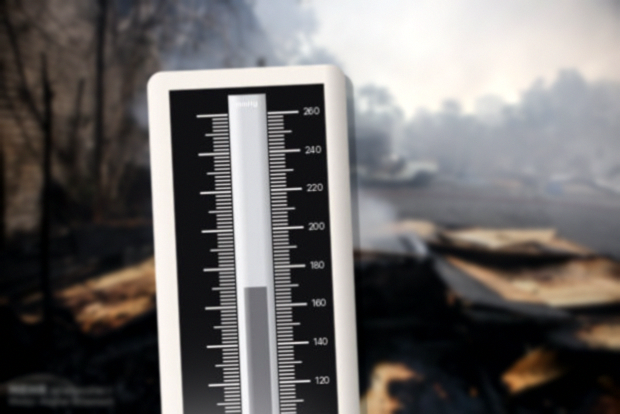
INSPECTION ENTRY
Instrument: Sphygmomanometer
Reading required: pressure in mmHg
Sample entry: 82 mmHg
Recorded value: 170 mmHg
